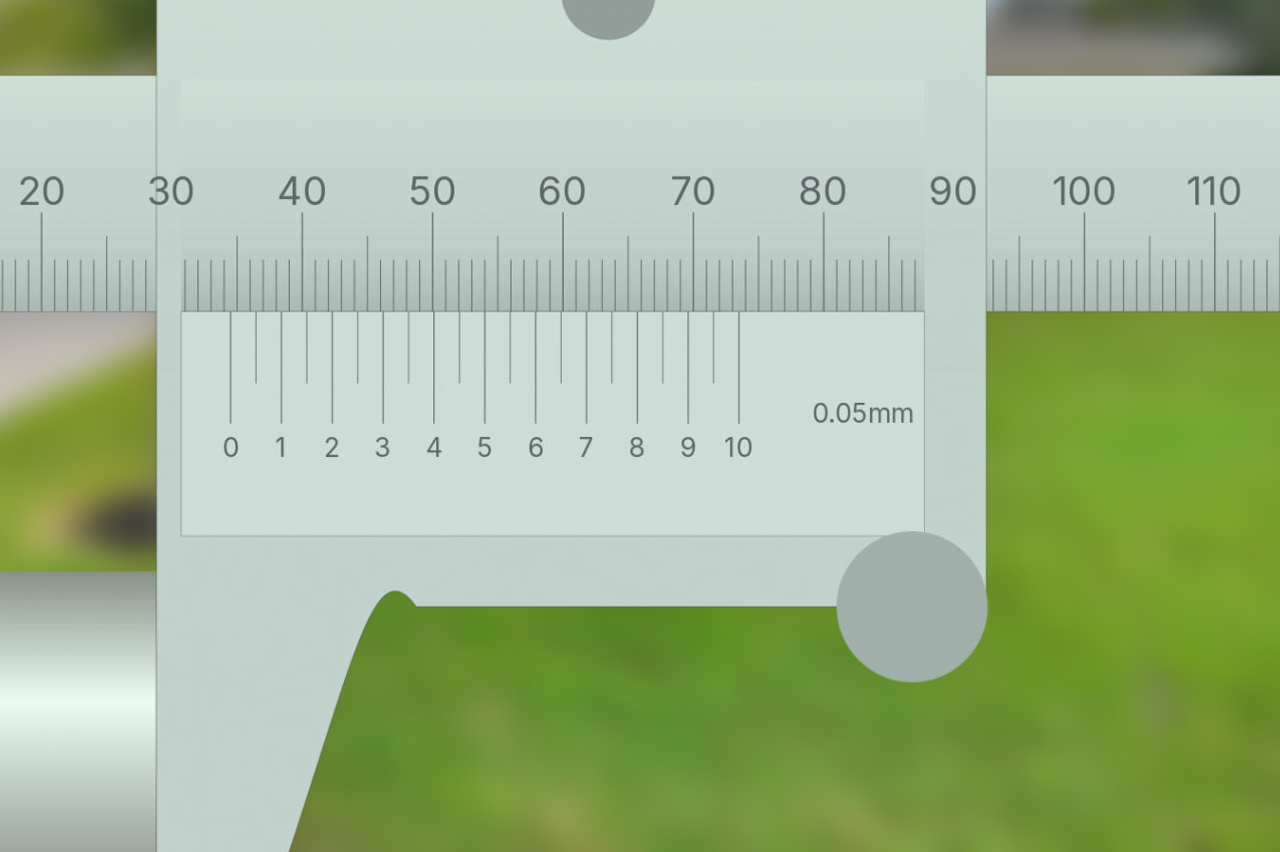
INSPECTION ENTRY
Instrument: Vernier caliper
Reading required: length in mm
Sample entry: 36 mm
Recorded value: 34.5 mm
